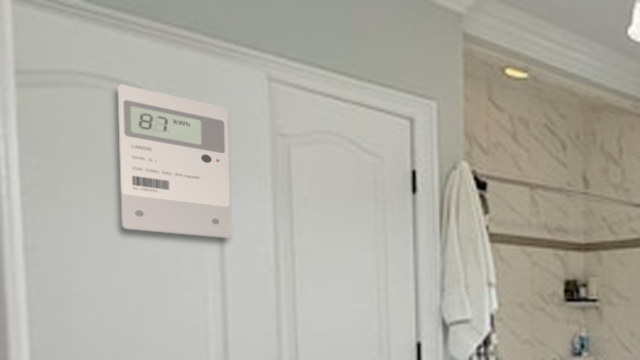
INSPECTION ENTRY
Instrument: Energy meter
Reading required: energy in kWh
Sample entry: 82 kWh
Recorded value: 87 kWh
